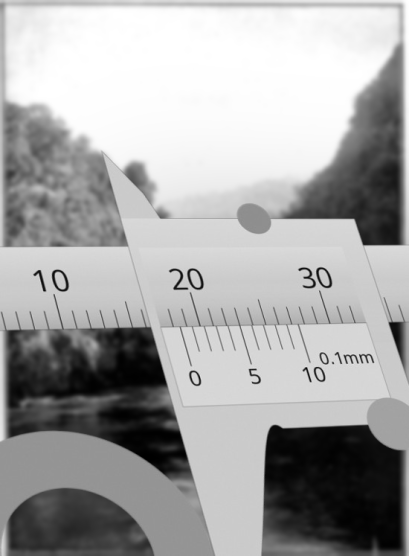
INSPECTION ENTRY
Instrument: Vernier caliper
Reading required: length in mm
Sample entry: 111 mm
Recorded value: 18.5 mm
